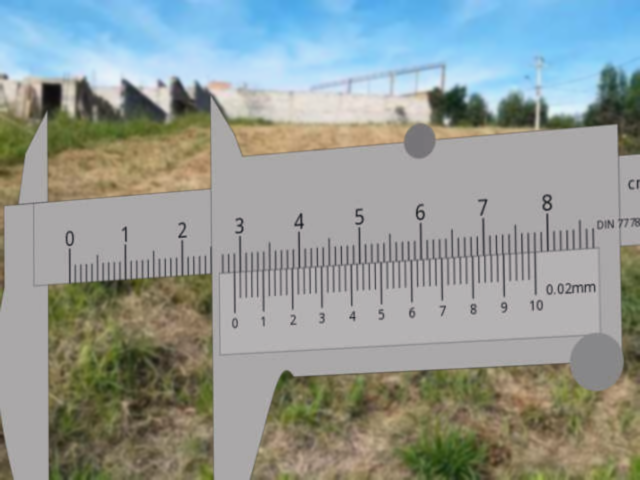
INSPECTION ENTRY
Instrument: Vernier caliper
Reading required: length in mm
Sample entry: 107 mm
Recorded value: 29.0 mm
